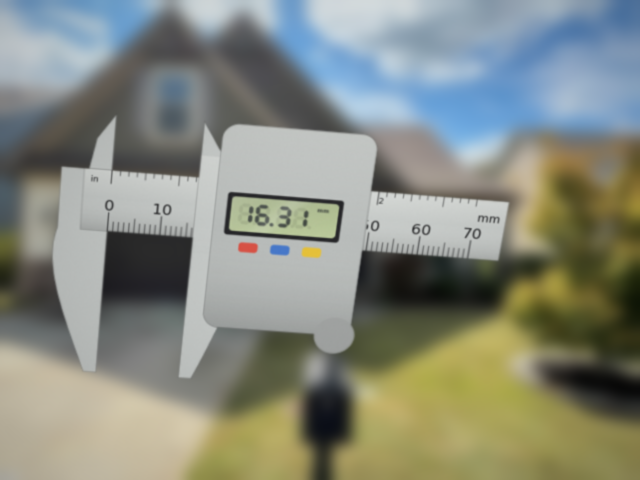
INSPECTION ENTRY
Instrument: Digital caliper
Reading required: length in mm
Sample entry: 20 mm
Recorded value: 16.31 mm
